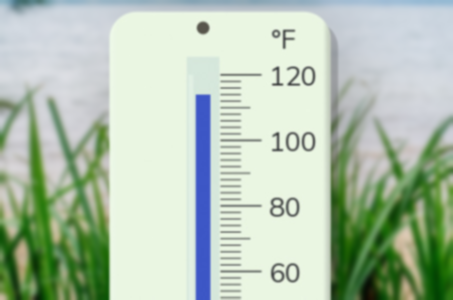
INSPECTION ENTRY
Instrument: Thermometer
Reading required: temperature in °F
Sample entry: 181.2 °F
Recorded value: 114 °F
